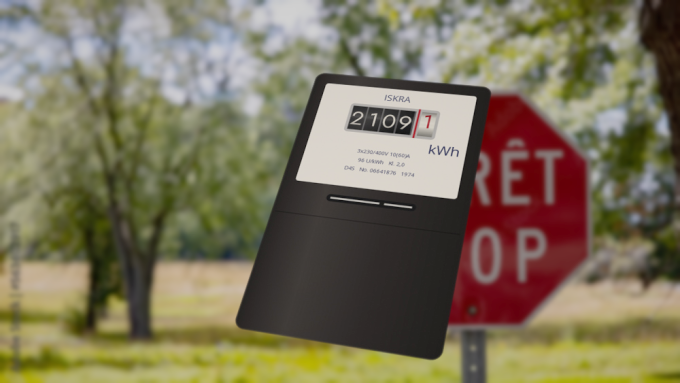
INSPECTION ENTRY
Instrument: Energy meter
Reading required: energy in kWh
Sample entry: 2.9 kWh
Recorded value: 2109.1 kWh
